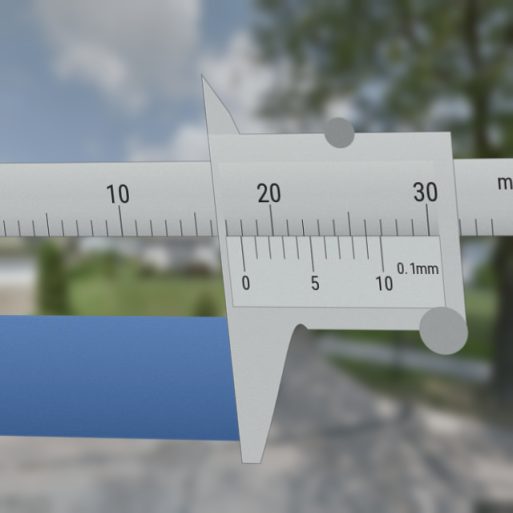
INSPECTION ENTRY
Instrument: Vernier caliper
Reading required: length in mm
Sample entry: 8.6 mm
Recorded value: 17.9 mm
